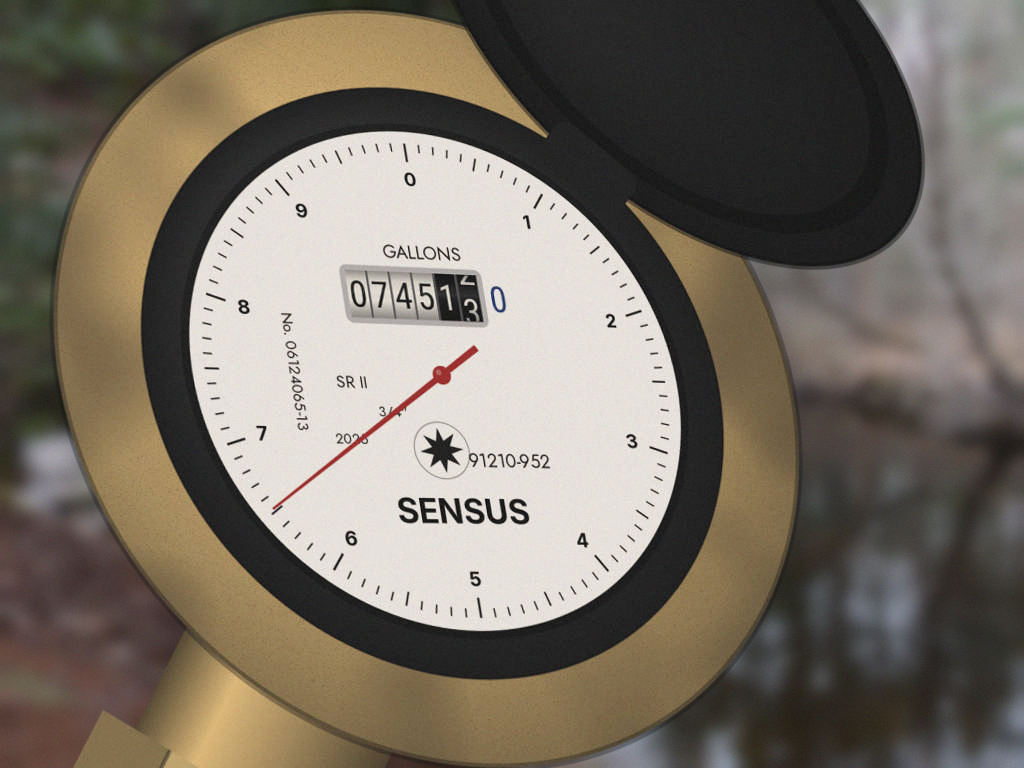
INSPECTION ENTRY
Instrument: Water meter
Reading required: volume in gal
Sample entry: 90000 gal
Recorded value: 745126.5 gal
